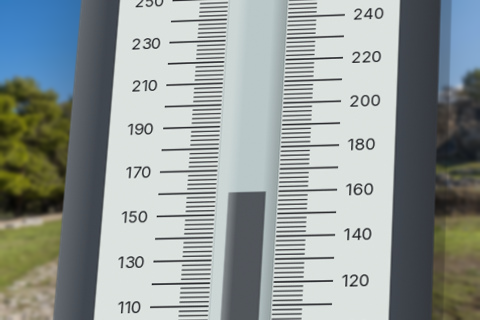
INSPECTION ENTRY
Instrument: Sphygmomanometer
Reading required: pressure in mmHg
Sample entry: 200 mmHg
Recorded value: 160 mmHg
